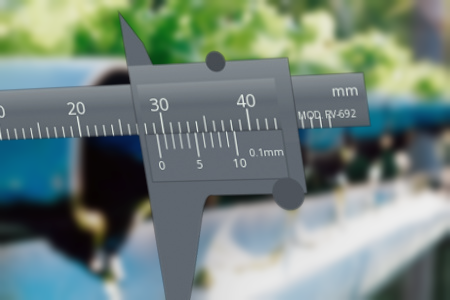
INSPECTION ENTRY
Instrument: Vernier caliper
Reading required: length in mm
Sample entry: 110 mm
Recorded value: 29.2 mm
